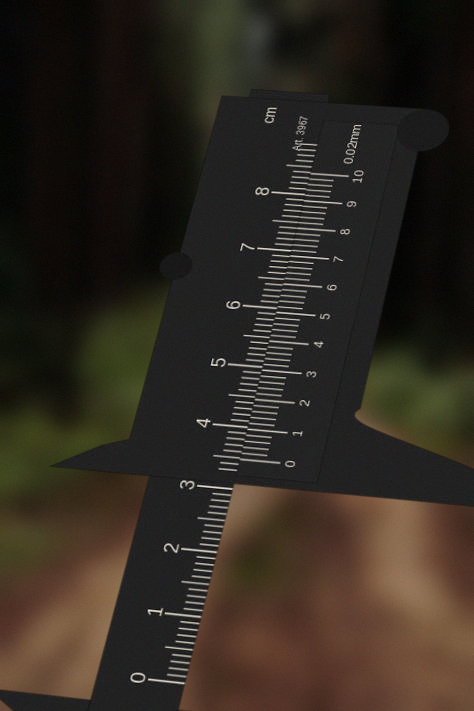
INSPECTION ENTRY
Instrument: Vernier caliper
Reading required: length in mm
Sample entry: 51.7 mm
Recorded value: 34.8 mm
